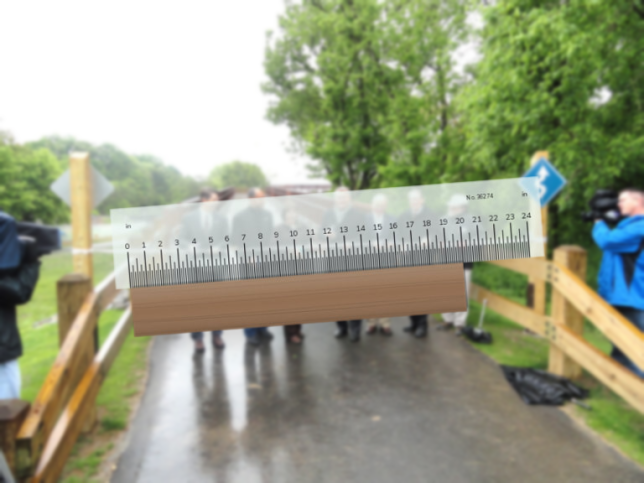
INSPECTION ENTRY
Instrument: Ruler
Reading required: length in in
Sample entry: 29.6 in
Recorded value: 20 in
